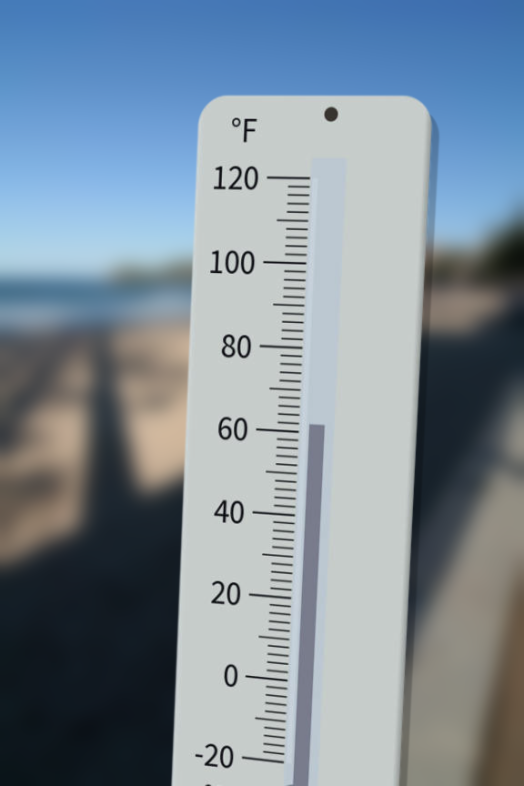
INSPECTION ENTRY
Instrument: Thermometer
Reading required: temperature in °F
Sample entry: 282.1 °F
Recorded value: 62 °F
